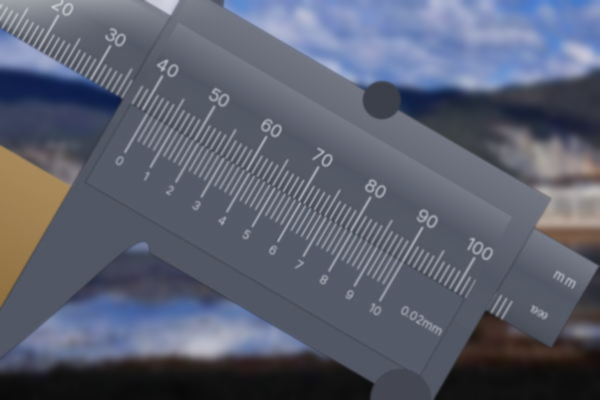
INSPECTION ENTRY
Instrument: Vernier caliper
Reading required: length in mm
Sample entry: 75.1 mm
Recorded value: 41.0 mm
